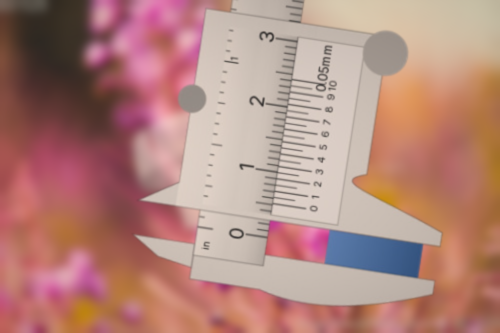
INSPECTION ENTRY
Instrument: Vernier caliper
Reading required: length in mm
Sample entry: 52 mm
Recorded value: 5.2 mm
